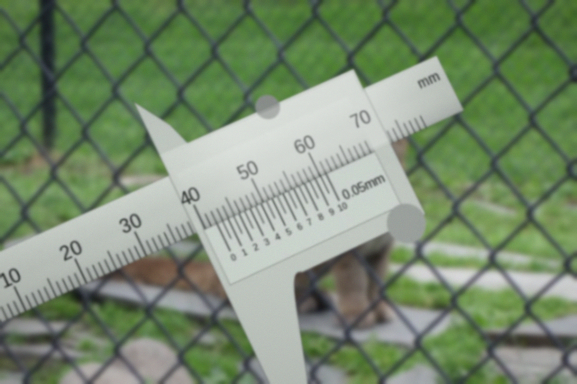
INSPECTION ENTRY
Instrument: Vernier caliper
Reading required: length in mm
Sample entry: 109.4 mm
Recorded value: 42.0 mm
